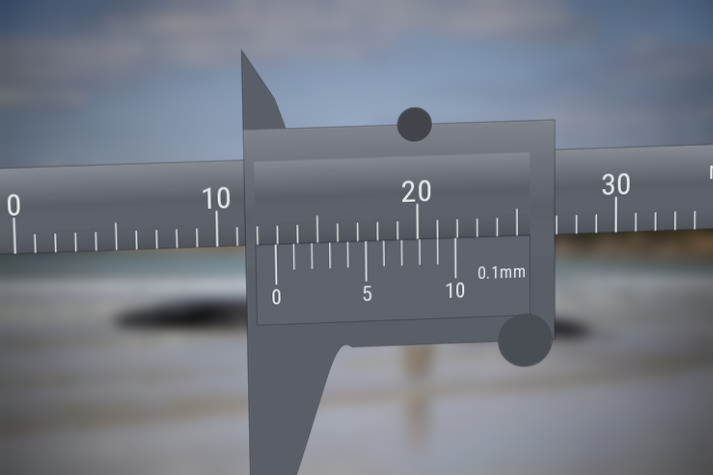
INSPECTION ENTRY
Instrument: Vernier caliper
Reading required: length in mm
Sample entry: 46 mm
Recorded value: 12.9 mm
